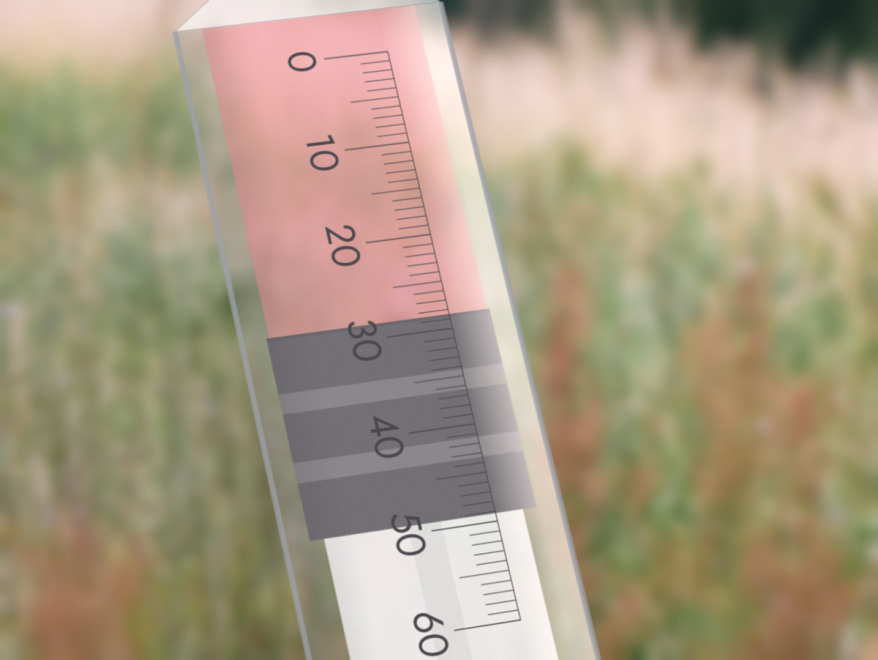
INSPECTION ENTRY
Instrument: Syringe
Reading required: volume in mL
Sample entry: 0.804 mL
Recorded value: 28.5 mL
